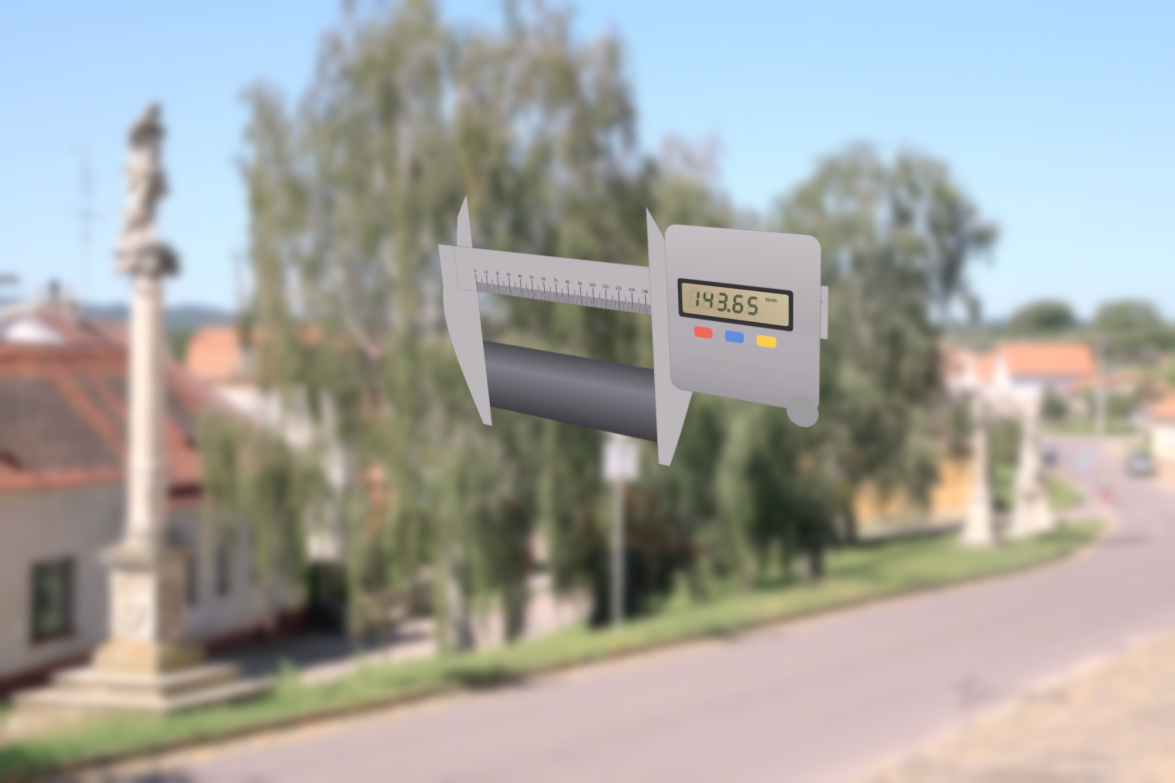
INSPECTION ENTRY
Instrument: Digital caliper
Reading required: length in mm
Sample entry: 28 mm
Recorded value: 143.65 mm
